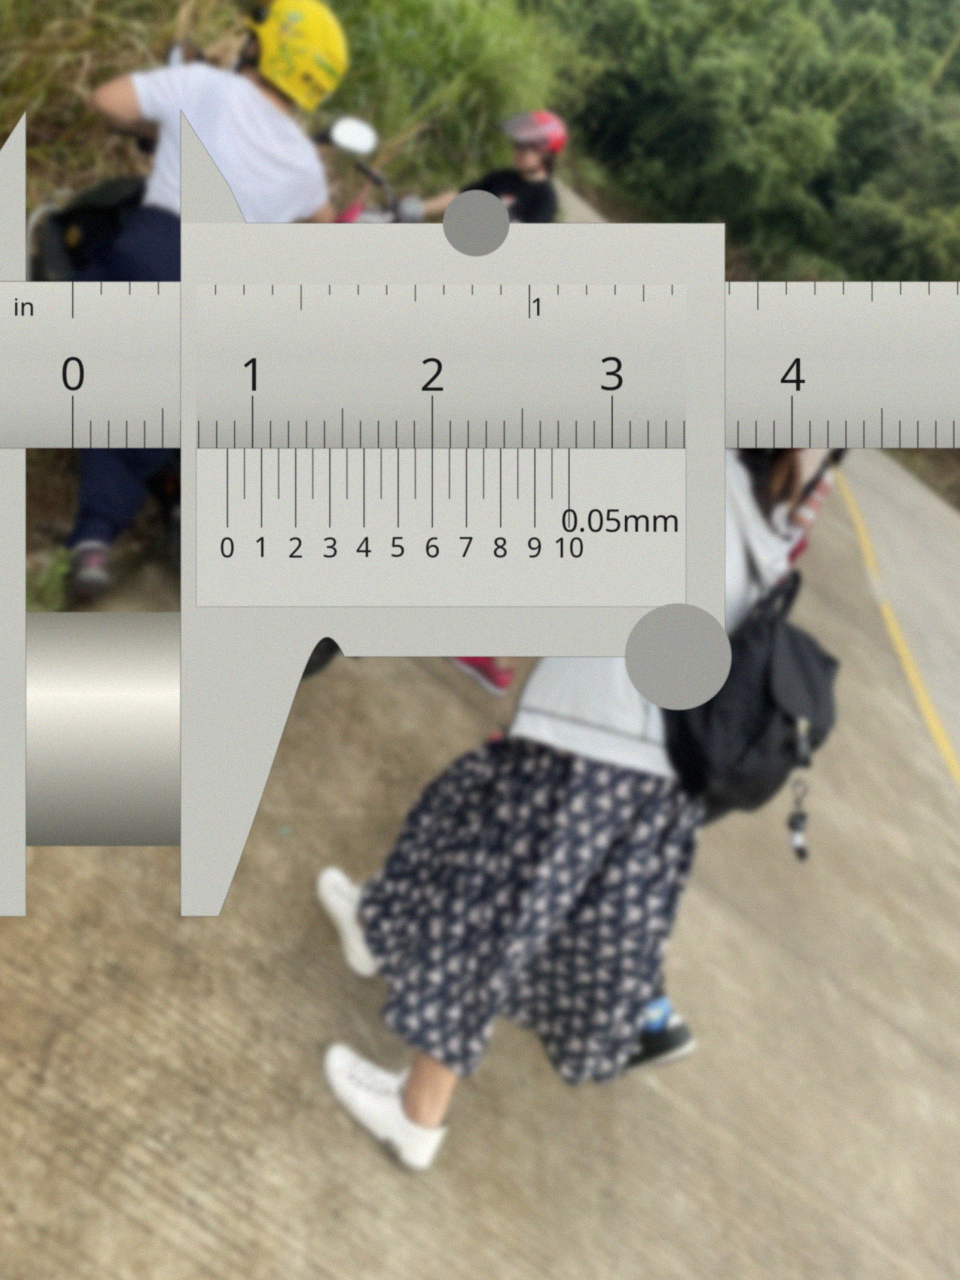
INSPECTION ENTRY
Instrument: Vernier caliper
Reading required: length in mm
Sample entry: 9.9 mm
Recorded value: 8.6 mm
